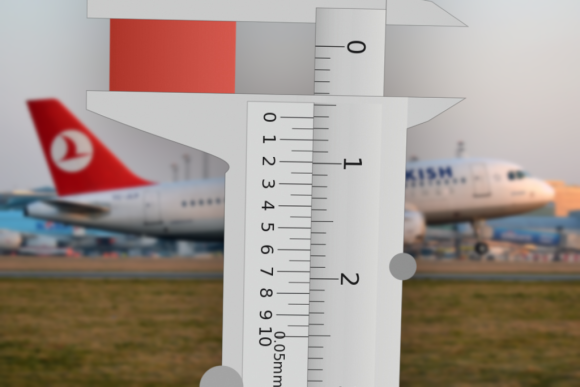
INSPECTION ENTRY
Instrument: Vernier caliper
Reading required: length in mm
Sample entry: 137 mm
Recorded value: 6.1 mm
